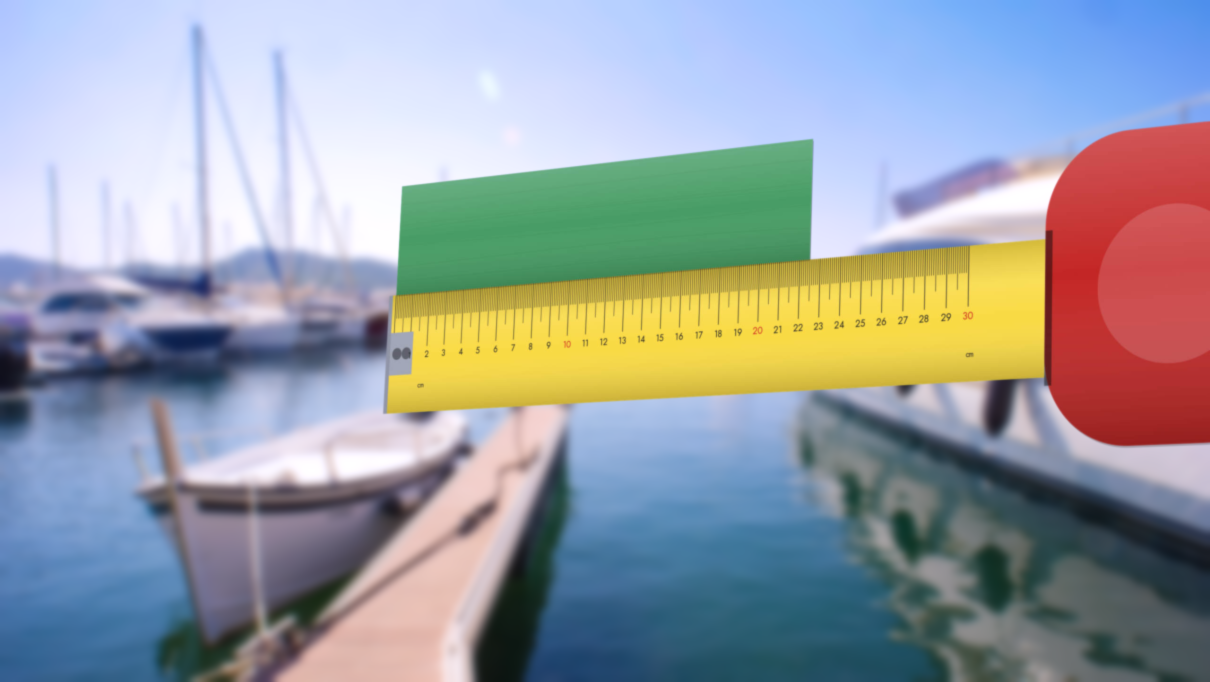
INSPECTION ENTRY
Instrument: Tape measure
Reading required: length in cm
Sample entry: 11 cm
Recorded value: 22.5 cm
